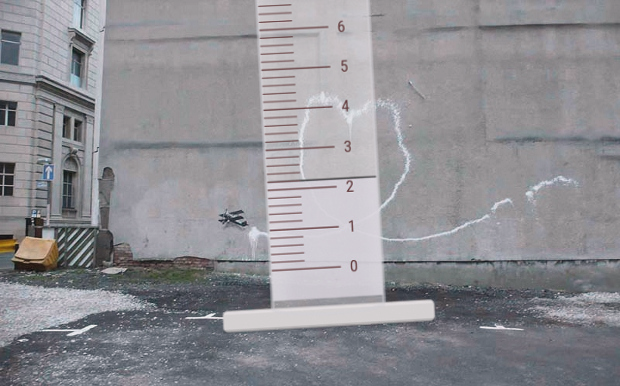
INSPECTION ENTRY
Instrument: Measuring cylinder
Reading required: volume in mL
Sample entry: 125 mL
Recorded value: 2.2 mL
